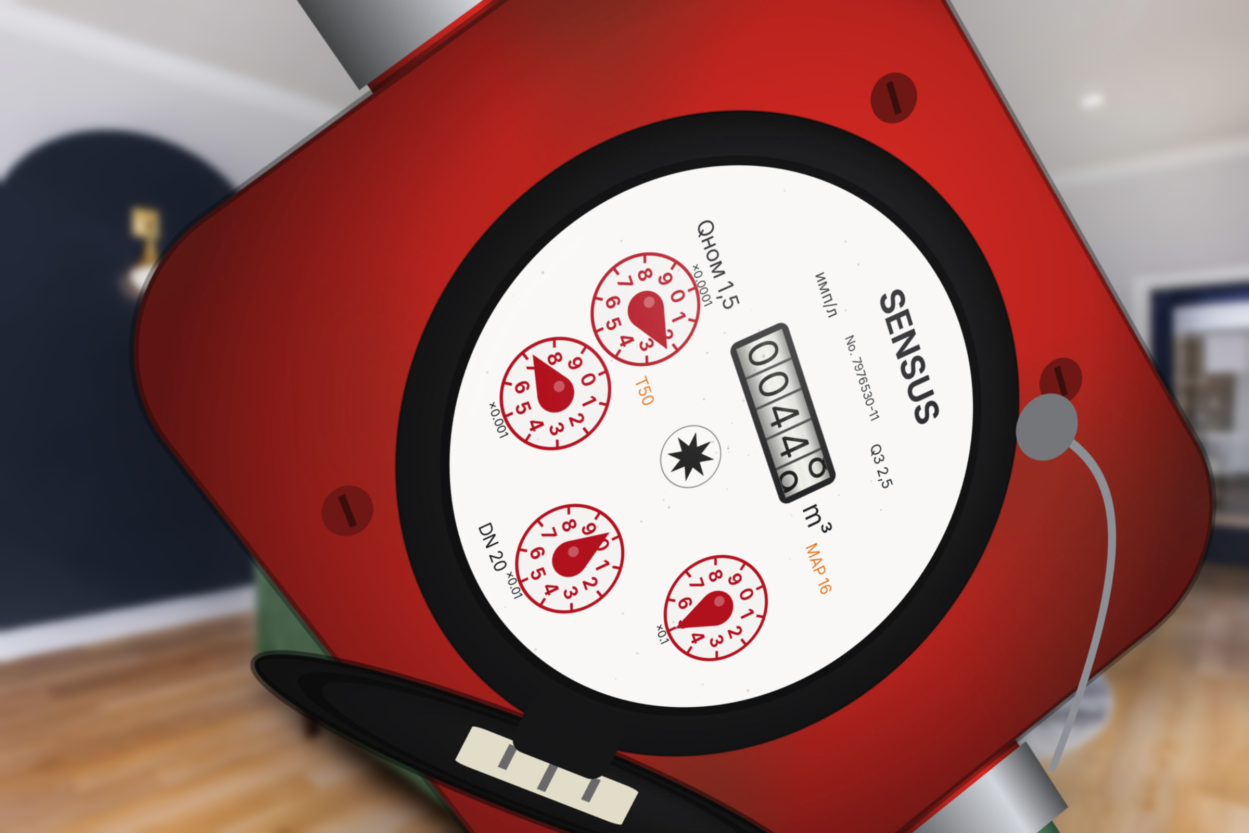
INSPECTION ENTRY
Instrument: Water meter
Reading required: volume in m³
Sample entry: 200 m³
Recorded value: 448.4972 m³
